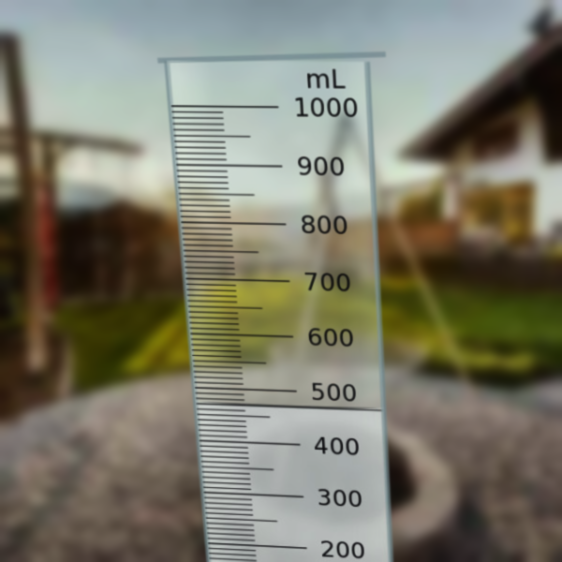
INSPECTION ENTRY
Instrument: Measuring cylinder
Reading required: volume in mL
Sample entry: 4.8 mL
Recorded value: 470 mL
